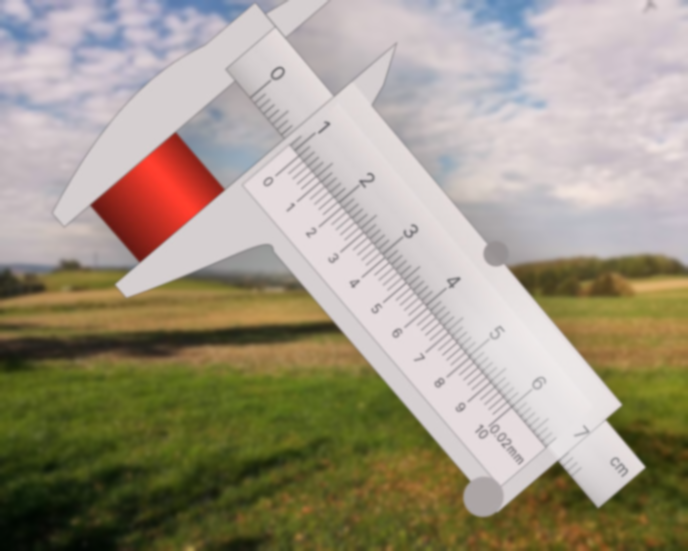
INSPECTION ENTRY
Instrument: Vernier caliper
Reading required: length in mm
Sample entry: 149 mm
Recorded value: 11.0 mm
